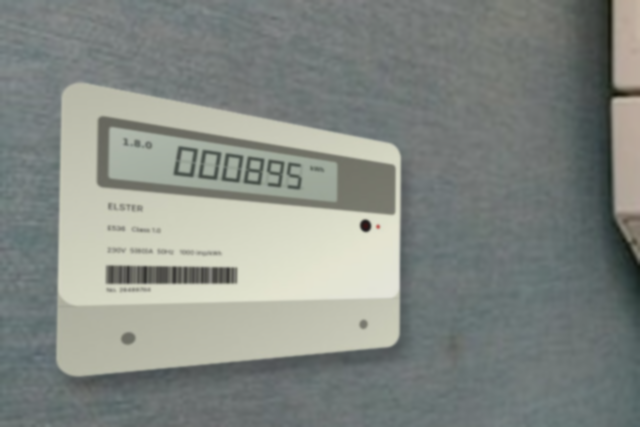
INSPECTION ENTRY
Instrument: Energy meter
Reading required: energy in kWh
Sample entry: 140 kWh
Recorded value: 895 kWh
